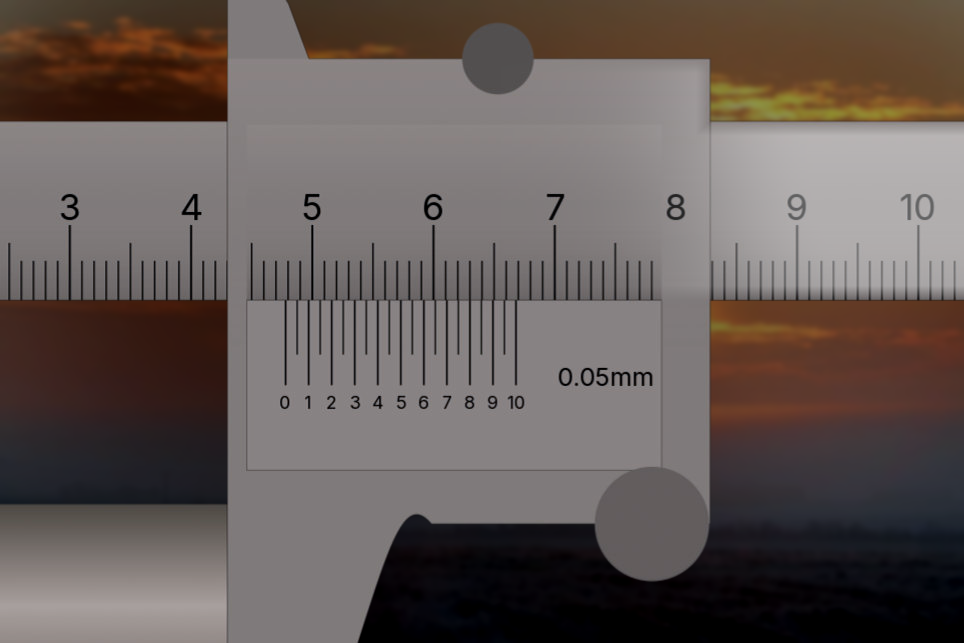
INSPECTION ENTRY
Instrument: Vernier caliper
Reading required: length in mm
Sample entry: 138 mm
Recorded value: 47.8 mm
